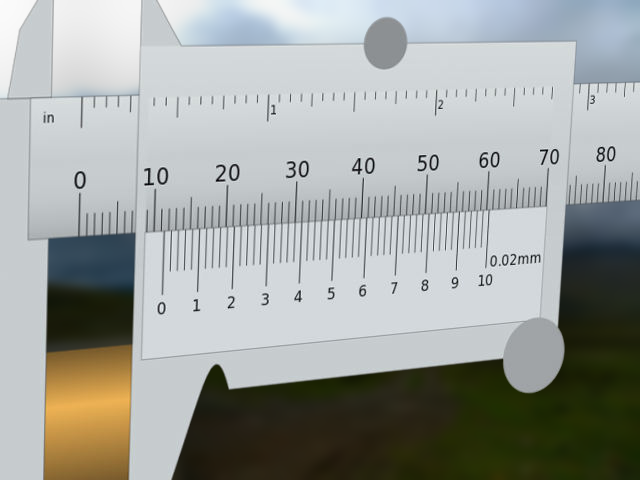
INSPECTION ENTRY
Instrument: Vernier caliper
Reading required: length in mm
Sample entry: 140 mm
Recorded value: 11.4 mm
